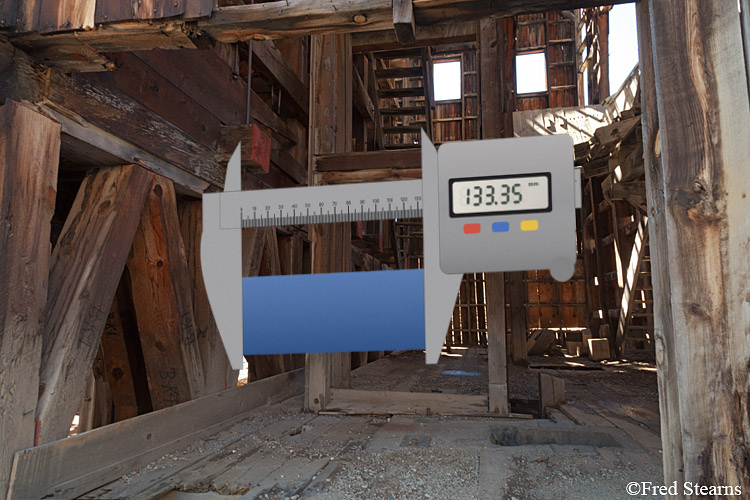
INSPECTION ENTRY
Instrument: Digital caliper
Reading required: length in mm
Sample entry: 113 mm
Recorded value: 133.35 mm
